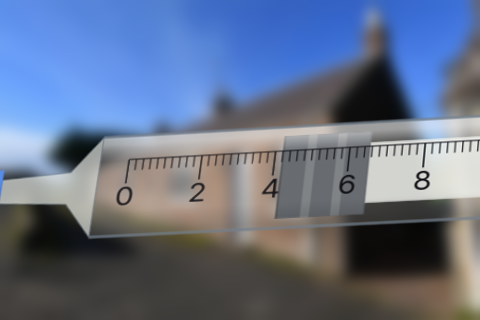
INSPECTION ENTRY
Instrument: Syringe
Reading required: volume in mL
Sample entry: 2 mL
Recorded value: 4.2 mL
